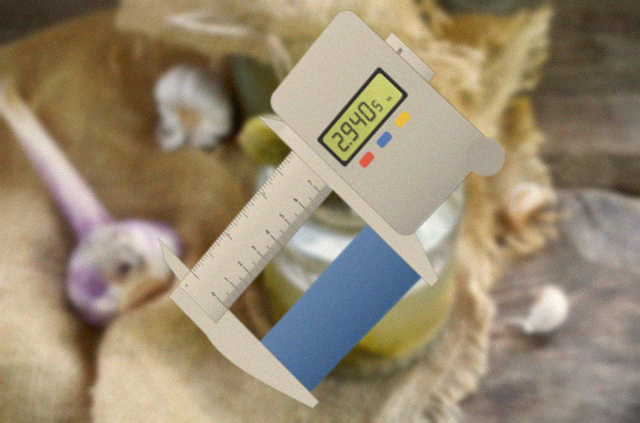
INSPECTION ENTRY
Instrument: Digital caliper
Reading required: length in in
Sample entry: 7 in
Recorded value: 2.9405 in
